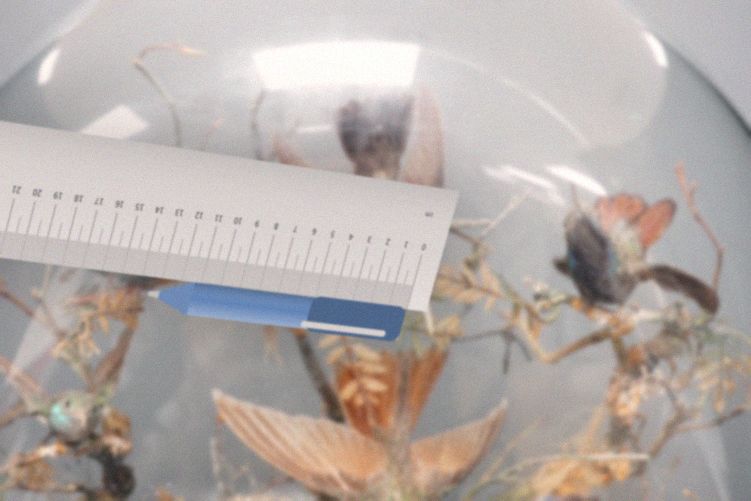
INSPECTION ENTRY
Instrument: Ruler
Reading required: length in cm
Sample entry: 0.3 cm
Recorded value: 13.5 cm
